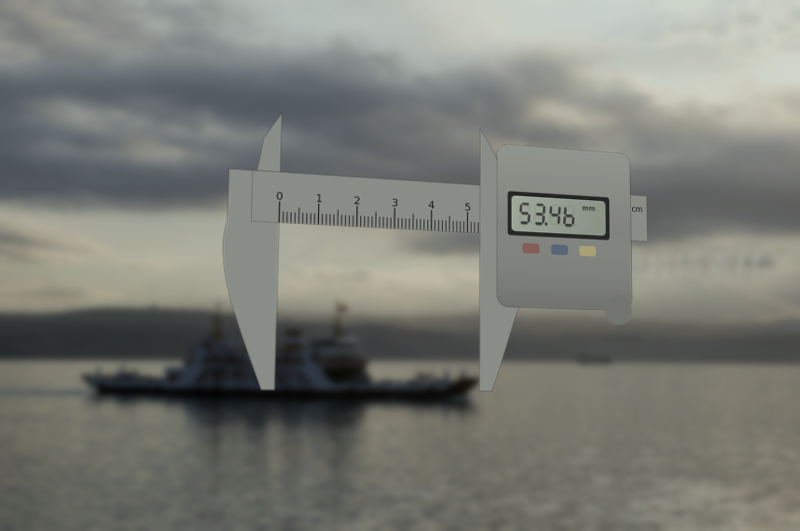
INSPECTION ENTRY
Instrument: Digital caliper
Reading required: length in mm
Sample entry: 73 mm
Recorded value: 53.46 mm
